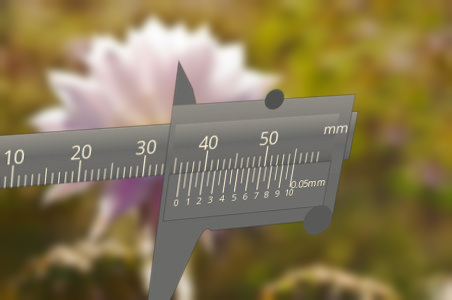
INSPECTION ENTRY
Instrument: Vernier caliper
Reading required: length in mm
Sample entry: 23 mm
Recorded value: 36.0 mm
